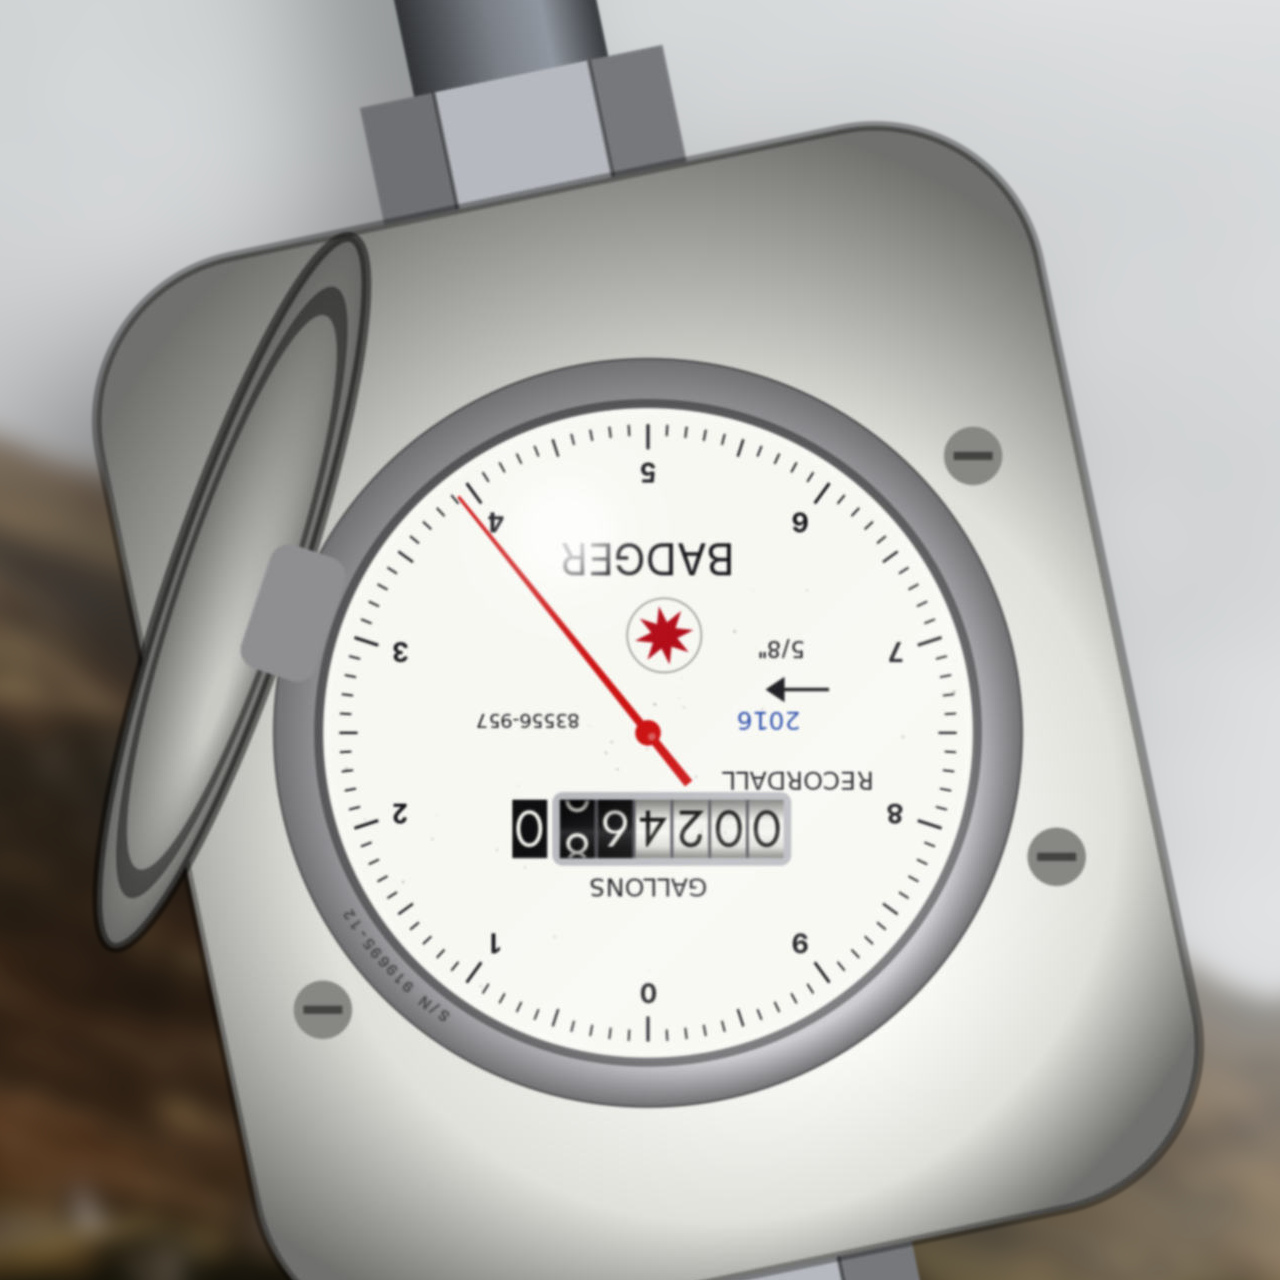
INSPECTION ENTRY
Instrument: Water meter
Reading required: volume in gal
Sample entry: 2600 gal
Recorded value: 24683.9 gal
